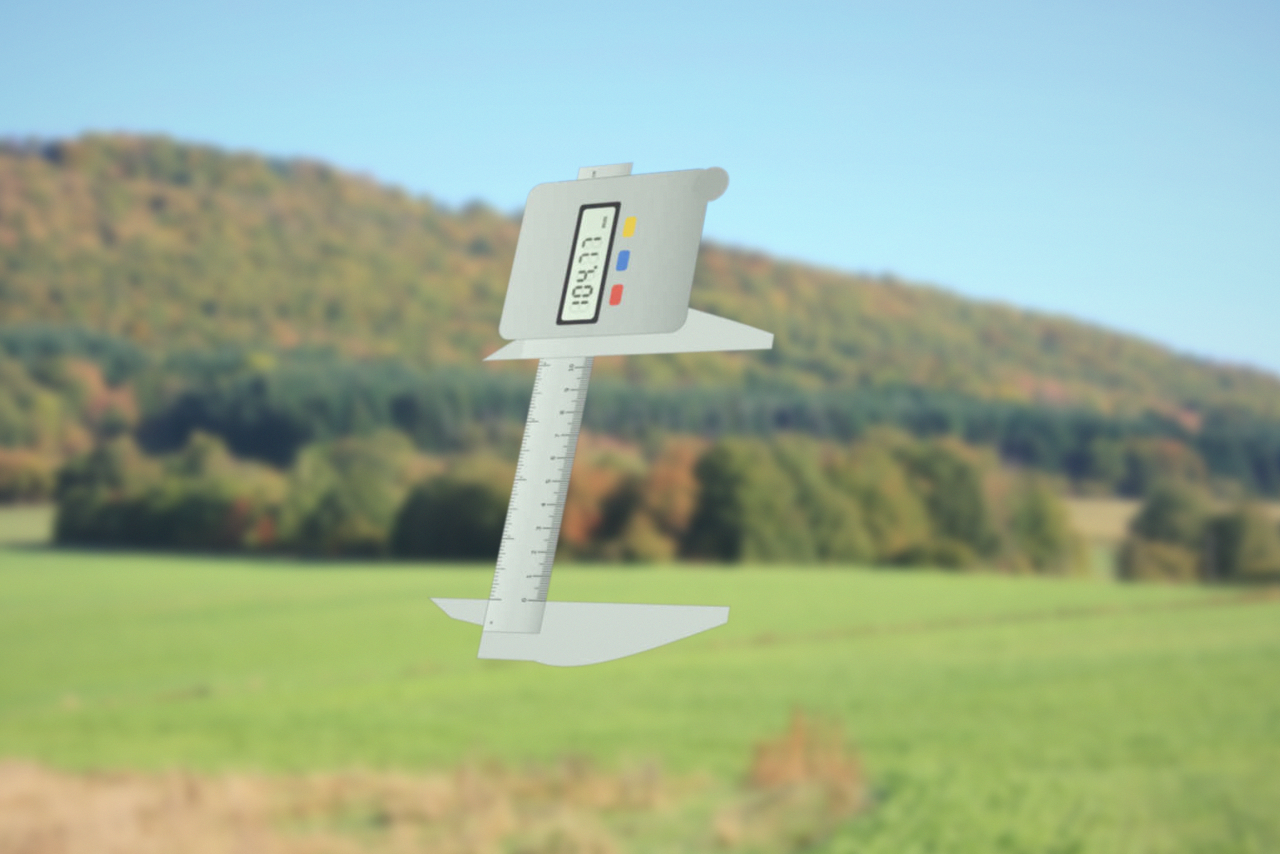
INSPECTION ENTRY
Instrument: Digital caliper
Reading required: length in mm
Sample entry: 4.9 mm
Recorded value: 104.77 mm
